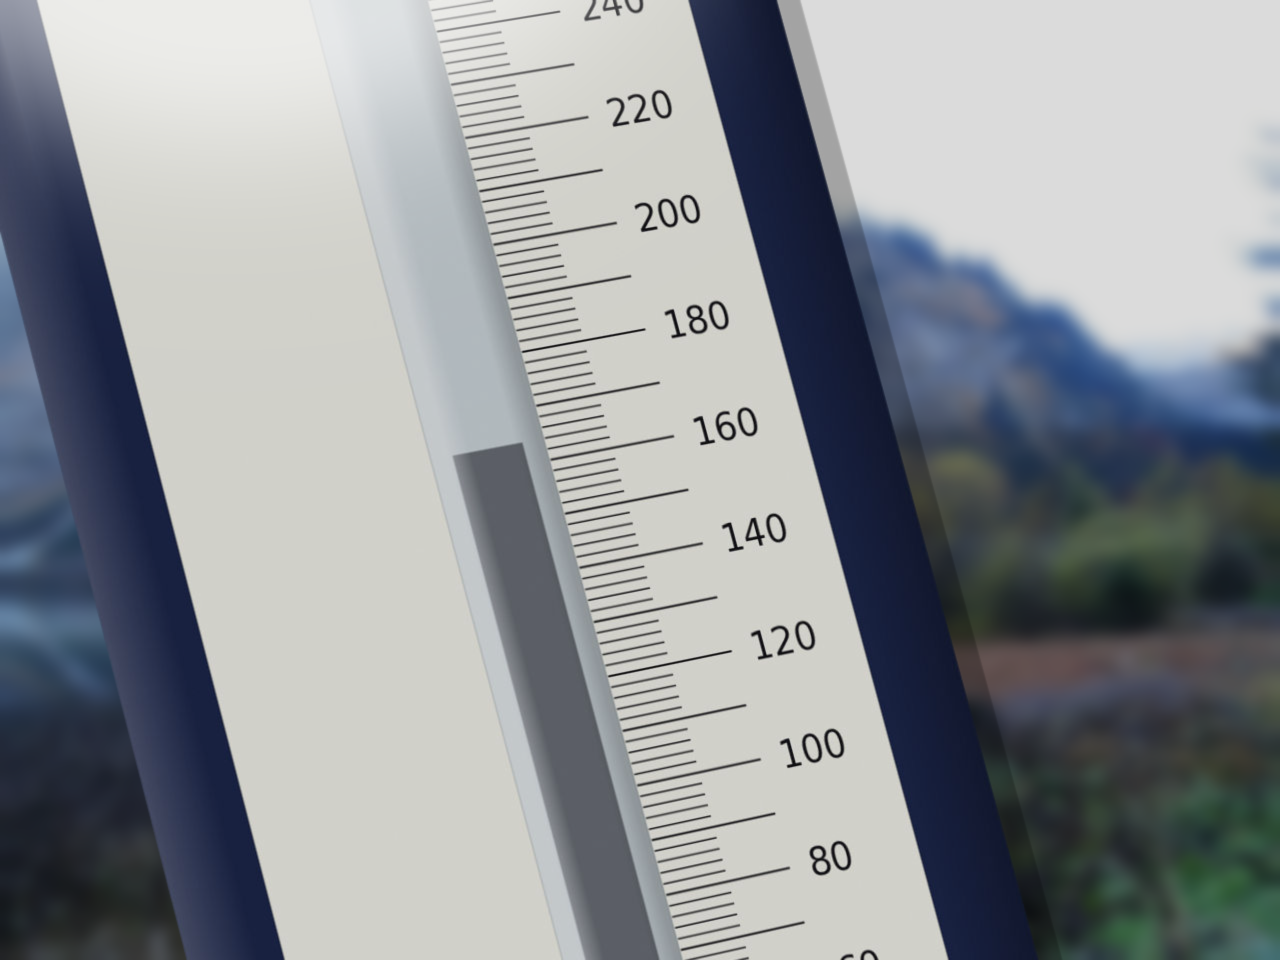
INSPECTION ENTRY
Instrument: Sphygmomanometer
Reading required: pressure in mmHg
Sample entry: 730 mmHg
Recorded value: 164 mmHg
